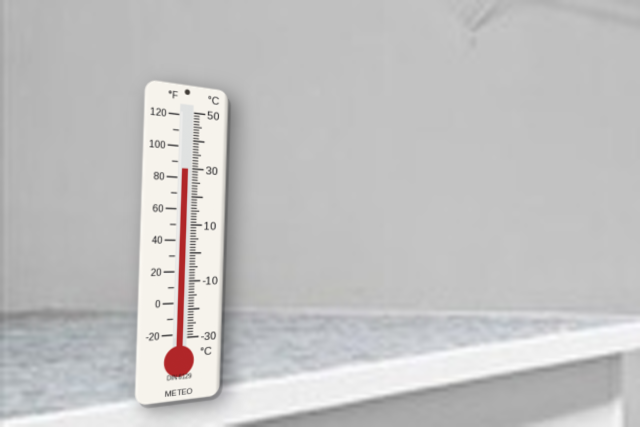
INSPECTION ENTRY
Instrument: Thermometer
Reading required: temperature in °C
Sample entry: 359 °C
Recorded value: 30 °C
